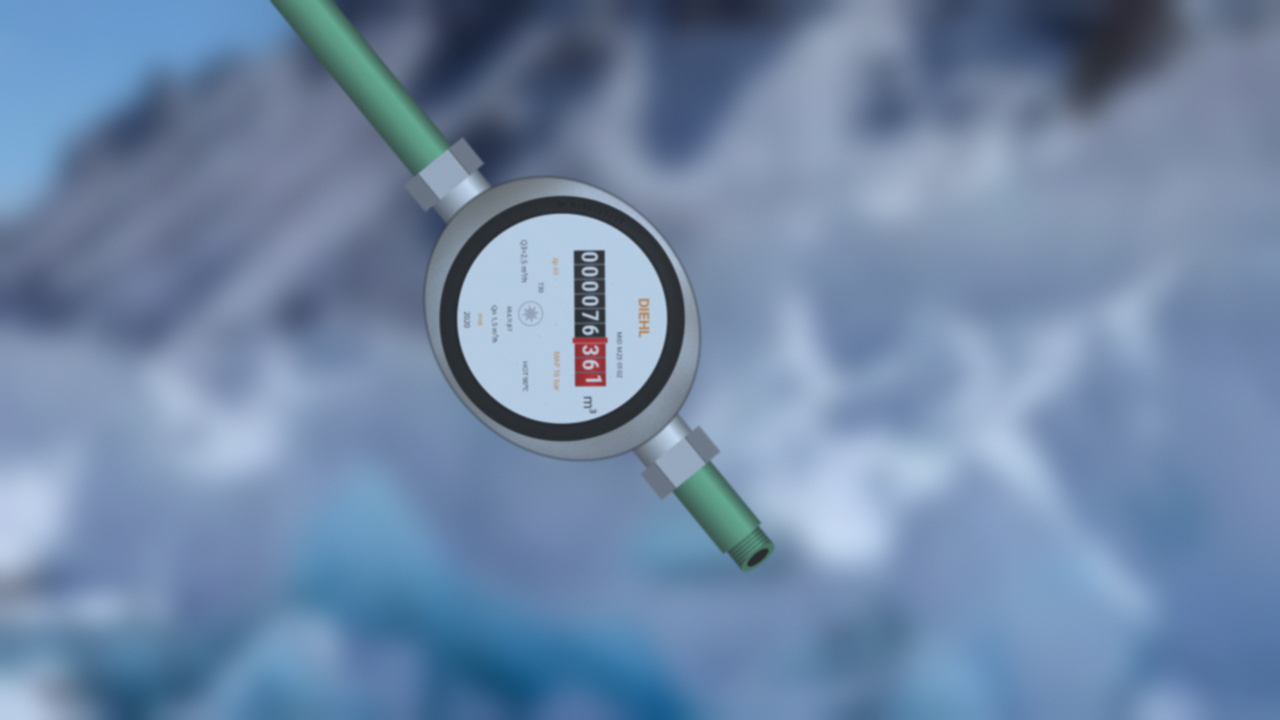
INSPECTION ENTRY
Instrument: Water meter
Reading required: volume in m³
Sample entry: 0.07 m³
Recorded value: 76.361 m³
